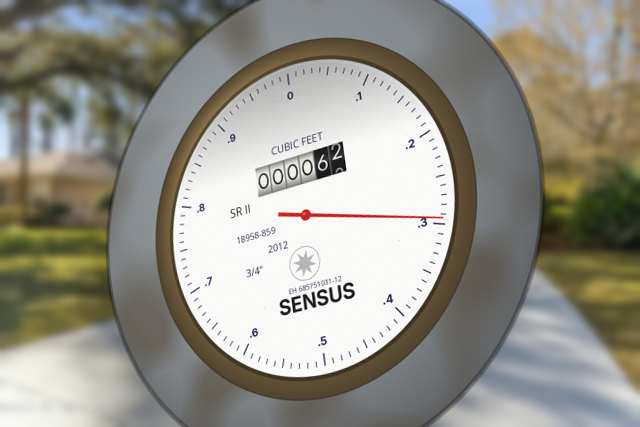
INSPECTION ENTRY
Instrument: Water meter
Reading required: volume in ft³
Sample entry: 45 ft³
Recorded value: 62.29 ft³
